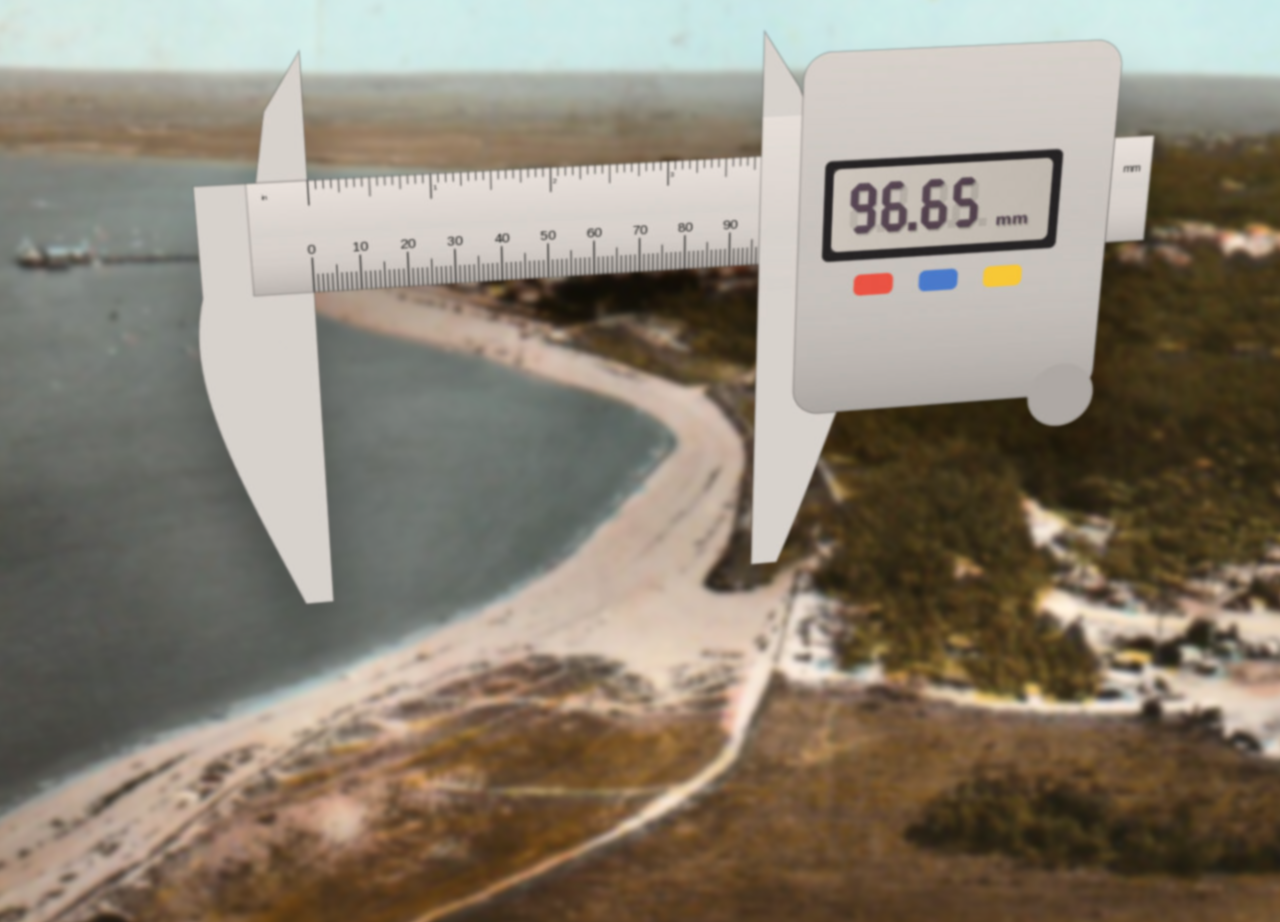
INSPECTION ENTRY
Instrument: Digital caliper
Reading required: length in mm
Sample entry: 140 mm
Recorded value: 96.65 mm
